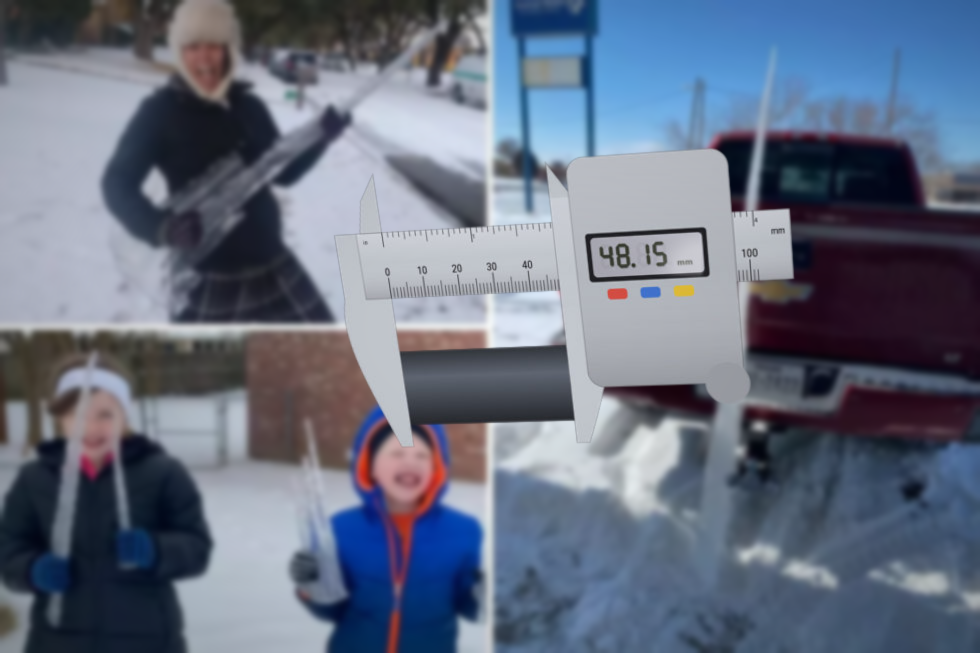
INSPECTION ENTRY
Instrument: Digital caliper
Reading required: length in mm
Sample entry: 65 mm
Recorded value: 48.15 mm
